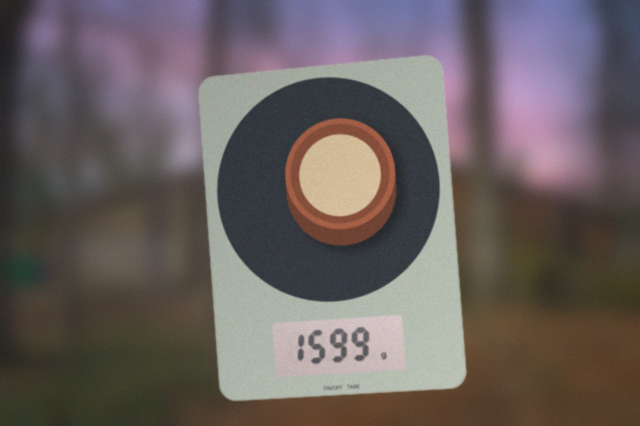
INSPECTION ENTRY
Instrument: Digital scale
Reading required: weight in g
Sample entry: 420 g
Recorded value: 1599 g
